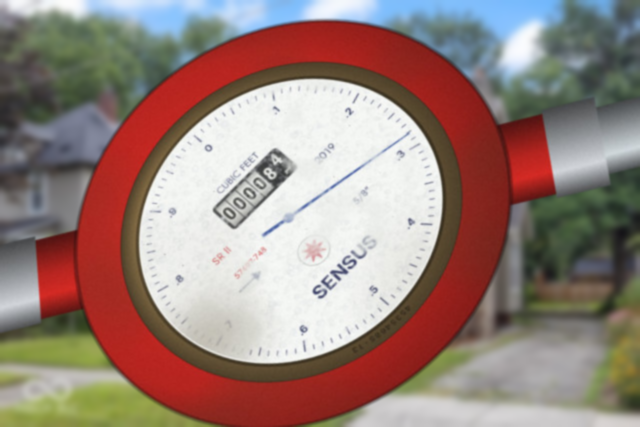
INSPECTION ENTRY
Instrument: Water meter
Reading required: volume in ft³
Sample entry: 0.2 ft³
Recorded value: 84.28 ft³
